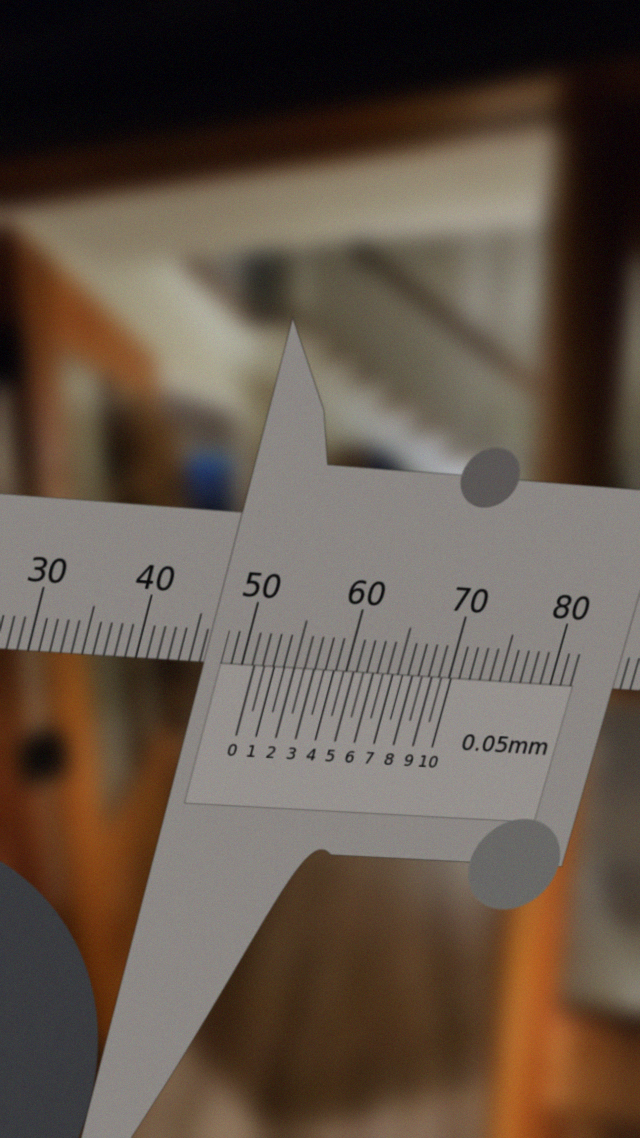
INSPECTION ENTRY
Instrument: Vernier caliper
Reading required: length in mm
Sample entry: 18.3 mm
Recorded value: 51.2 mm
